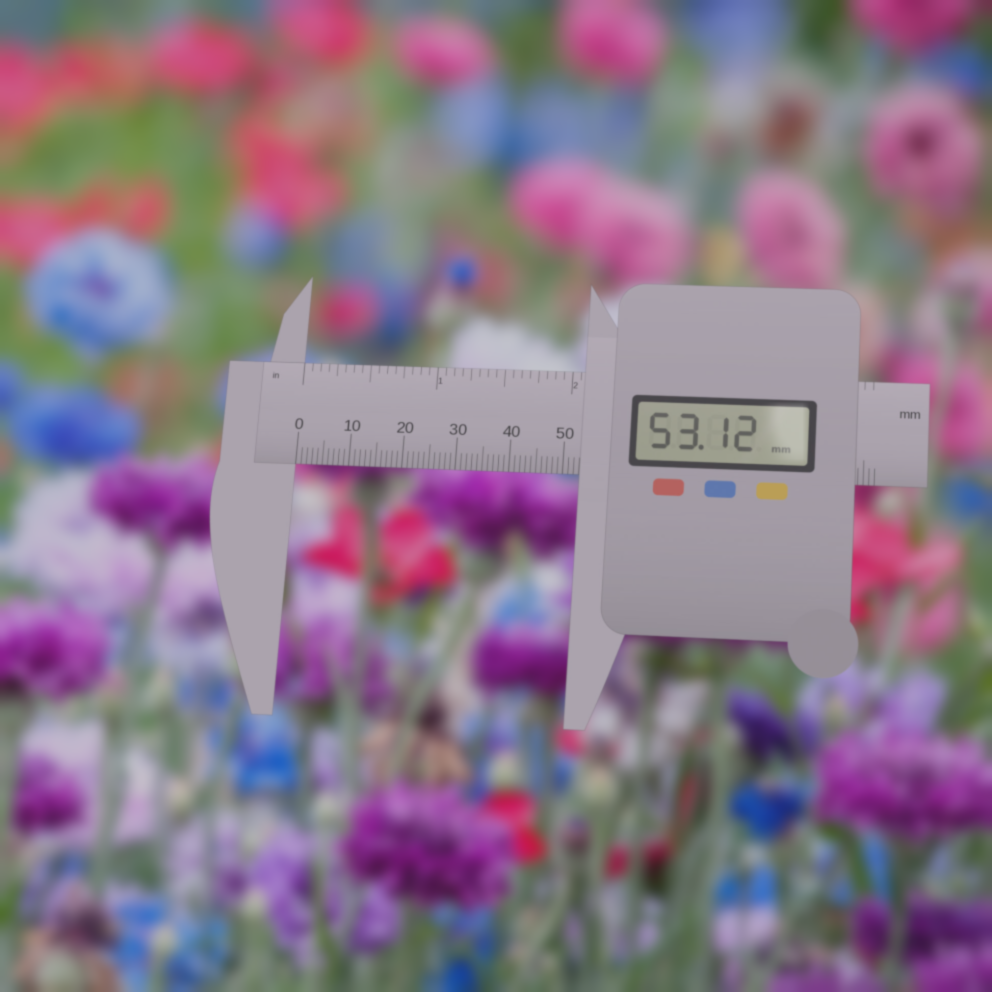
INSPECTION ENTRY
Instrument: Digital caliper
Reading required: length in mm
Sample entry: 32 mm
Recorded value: 53.12 mm
